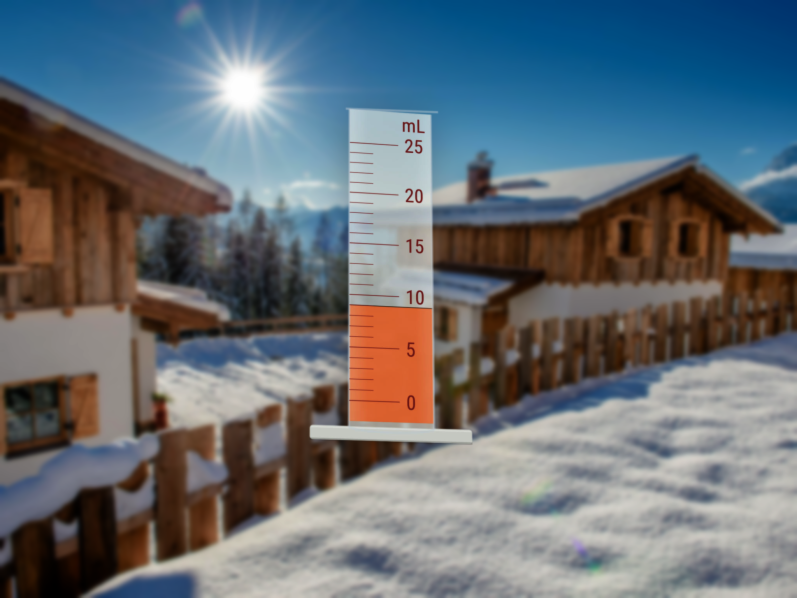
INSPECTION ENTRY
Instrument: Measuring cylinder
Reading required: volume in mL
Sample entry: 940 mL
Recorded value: 9 mL
